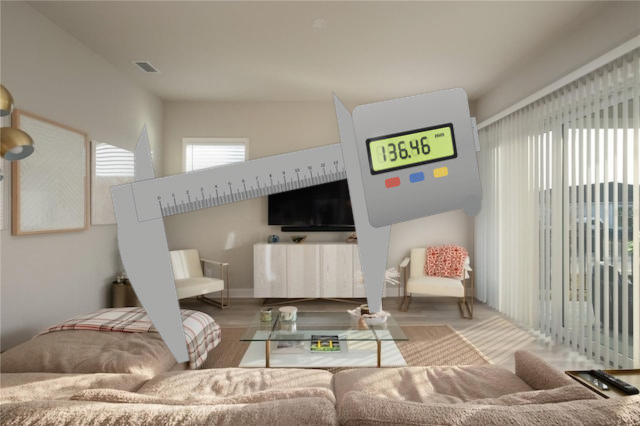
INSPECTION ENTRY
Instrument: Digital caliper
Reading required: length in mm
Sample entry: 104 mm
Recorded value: 136.46 mm
